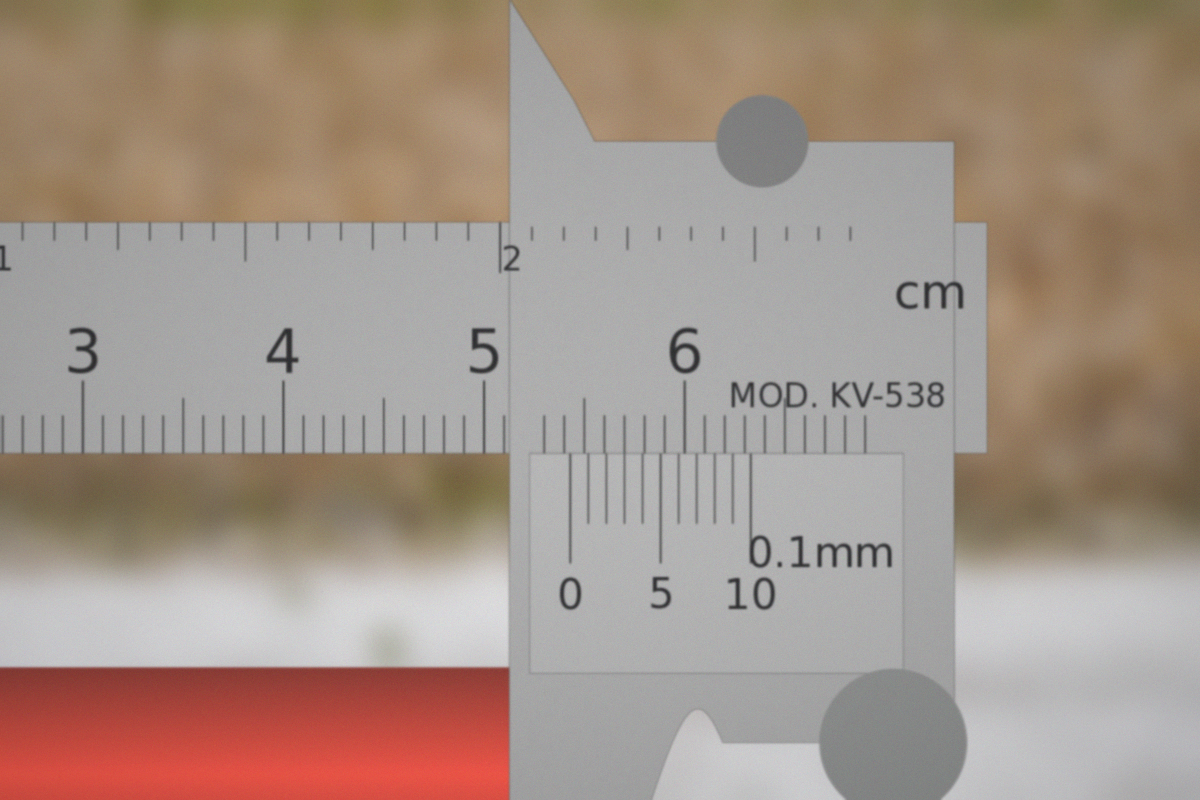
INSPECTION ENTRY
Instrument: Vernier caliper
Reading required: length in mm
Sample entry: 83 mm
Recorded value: 54.3 mm
